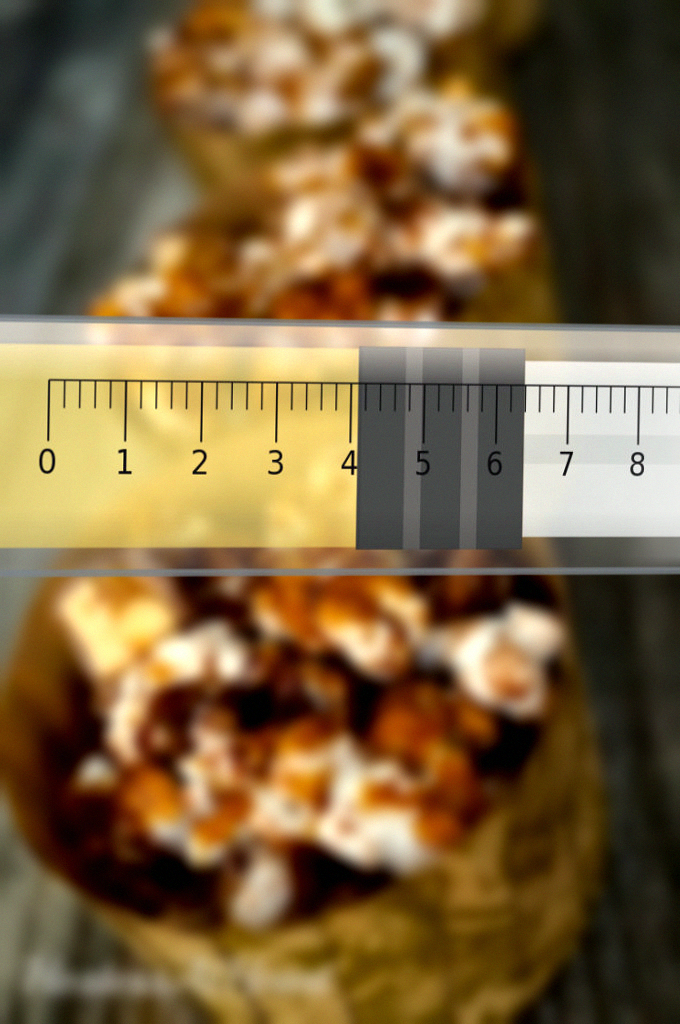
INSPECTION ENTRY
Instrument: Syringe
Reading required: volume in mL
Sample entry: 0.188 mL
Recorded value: 4.1 mL
